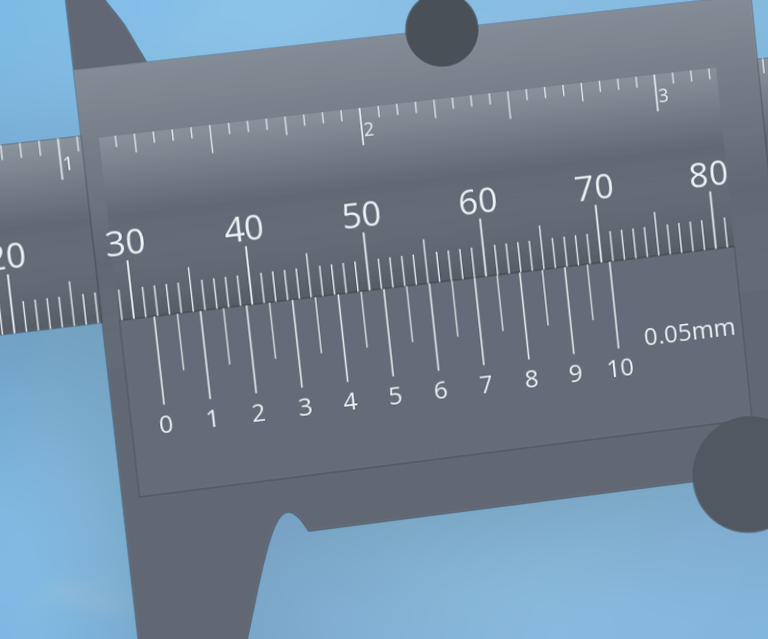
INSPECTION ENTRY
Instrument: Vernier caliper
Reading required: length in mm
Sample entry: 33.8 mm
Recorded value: 31.7 mm
